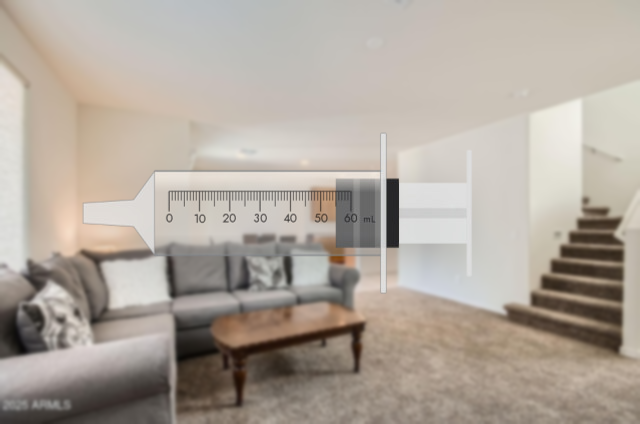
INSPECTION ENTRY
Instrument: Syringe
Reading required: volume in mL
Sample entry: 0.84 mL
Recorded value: 55 mL
